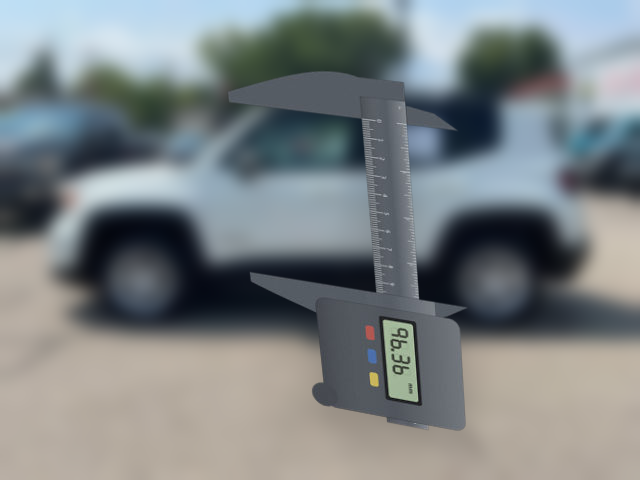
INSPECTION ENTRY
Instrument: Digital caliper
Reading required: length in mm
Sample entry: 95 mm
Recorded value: 96.36 mm
